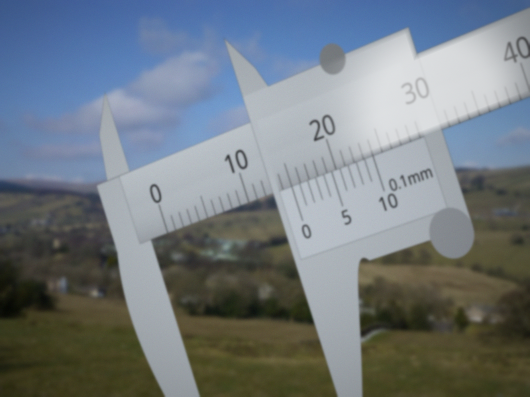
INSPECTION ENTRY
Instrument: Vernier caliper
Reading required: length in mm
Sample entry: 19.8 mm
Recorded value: 15.0 mm
